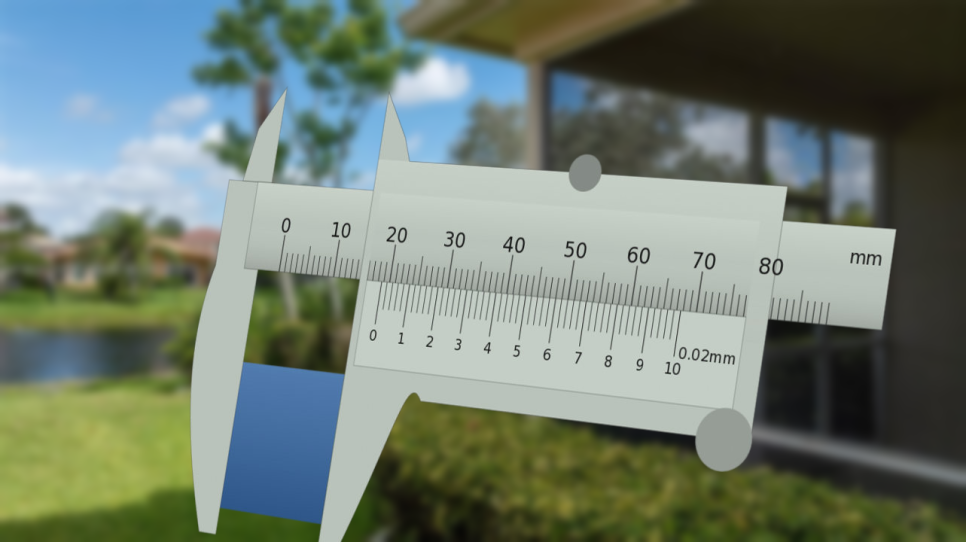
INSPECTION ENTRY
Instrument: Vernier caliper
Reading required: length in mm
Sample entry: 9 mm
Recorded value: 18.6 mm
